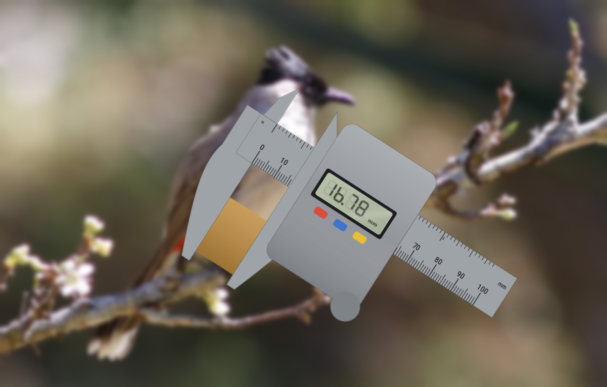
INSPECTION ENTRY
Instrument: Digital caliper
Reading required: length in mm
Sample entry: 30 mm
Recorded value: 16.78 mm
